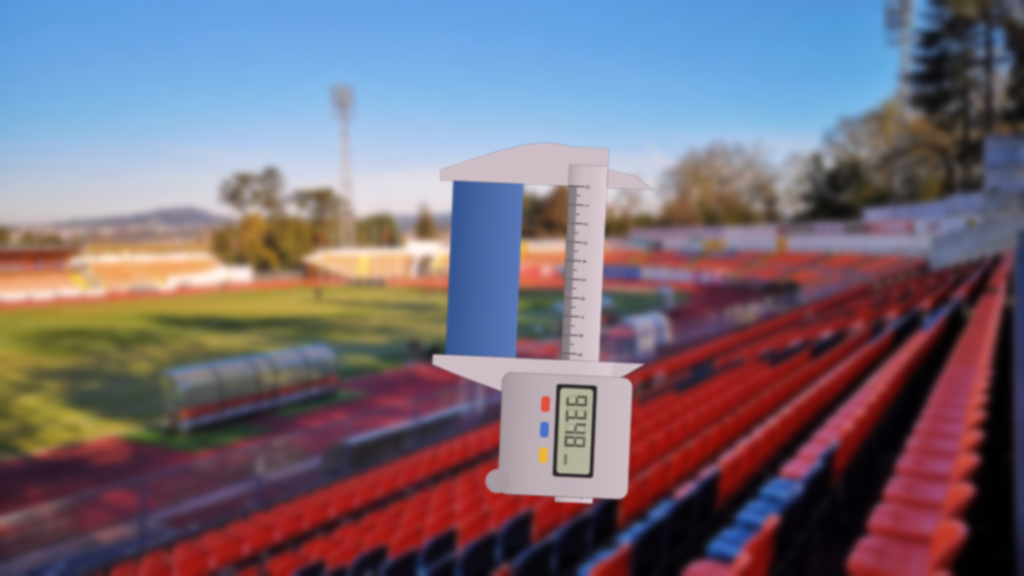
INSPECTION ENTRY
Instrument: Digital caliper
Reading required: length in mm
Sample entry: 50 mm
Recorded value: 93.48 mm
